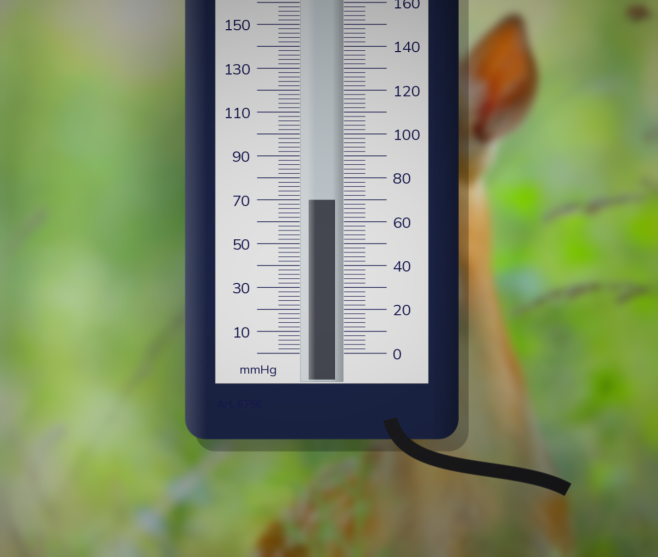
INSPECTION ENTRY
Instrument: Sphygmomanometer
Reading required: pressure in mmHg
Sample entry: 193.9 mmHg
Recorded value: 70 mmHg
